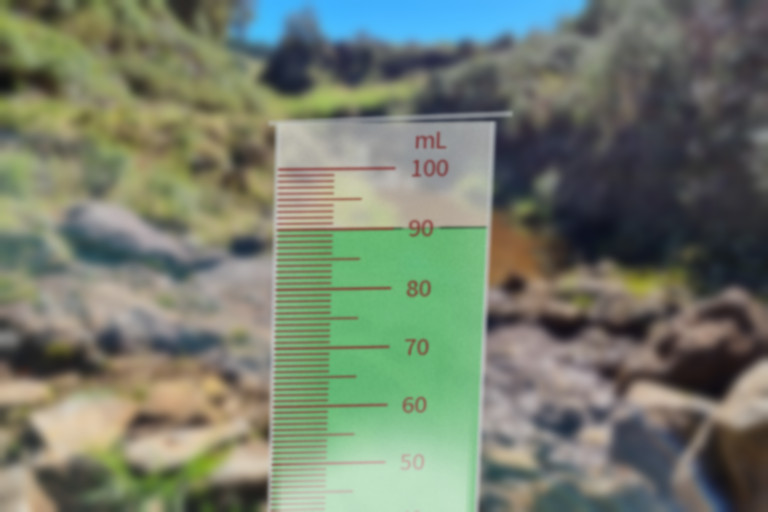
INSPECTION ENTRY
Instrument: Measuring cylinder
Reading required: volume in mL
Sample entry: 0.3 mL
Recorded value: 90 mL
